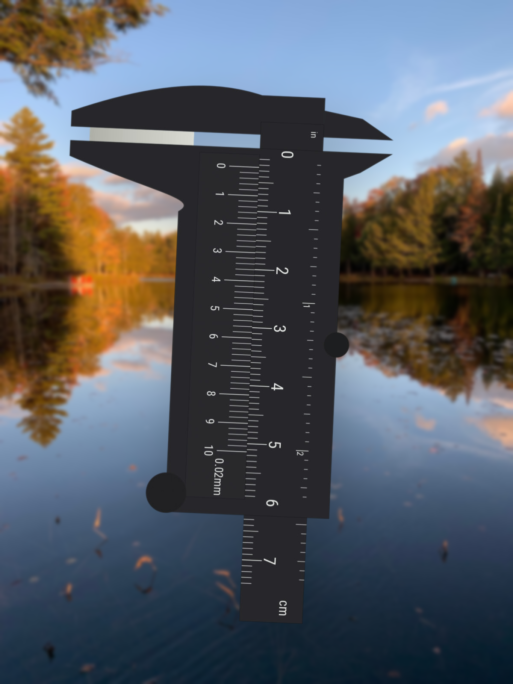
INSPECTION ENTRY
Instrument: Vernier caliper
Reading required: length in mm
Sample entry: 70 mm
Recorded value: 2.4 mm
